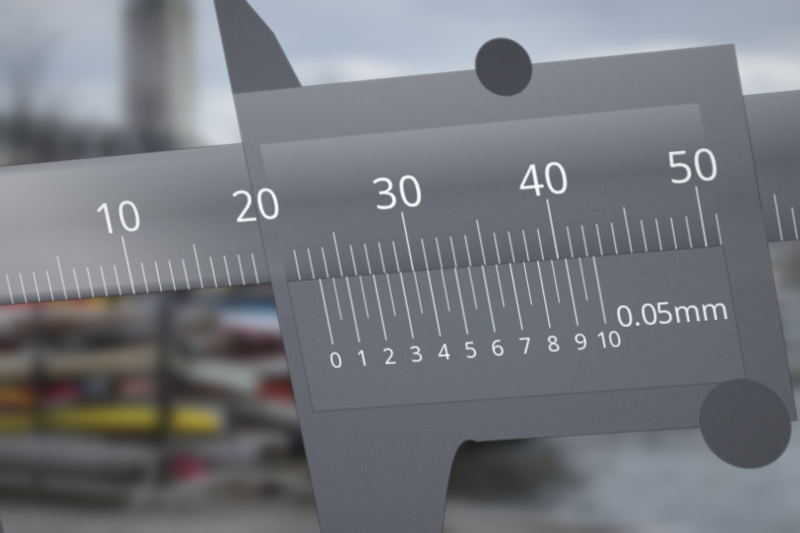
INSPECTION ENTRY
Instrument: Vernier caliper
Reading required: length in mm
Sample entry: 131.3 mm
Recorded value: 23.4 mm
